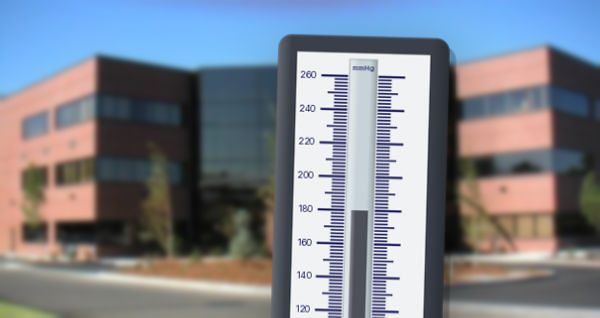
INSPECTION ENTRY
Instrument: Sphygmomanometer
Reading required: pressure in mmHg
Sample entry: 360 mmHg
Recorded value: 180 mmHg
